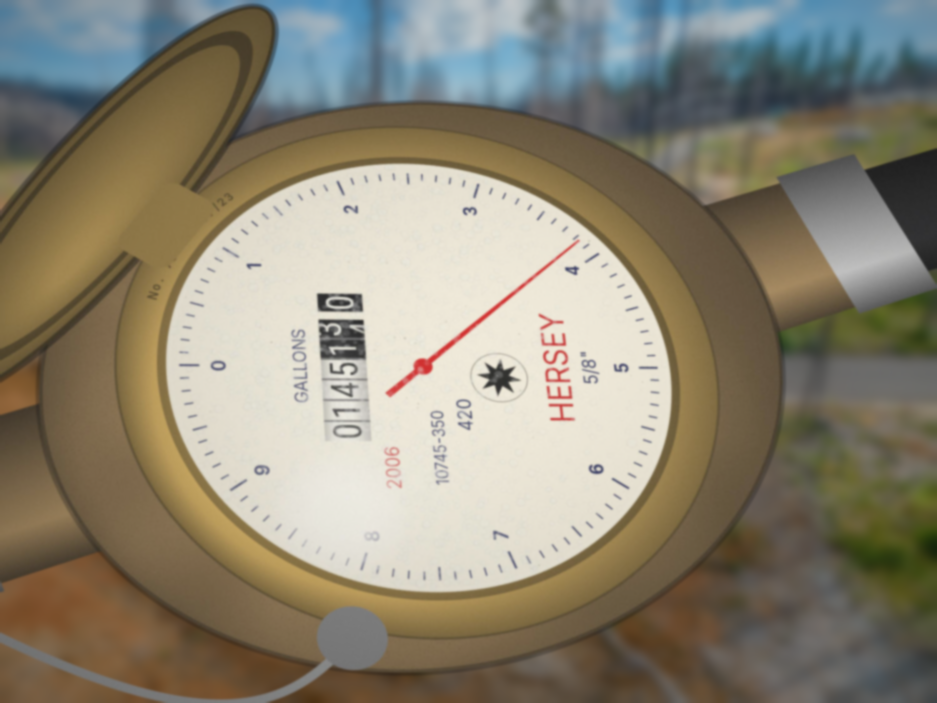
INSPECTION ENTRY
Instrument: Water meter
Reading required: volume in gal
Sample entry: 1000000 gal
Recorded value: 145133.8 gal
